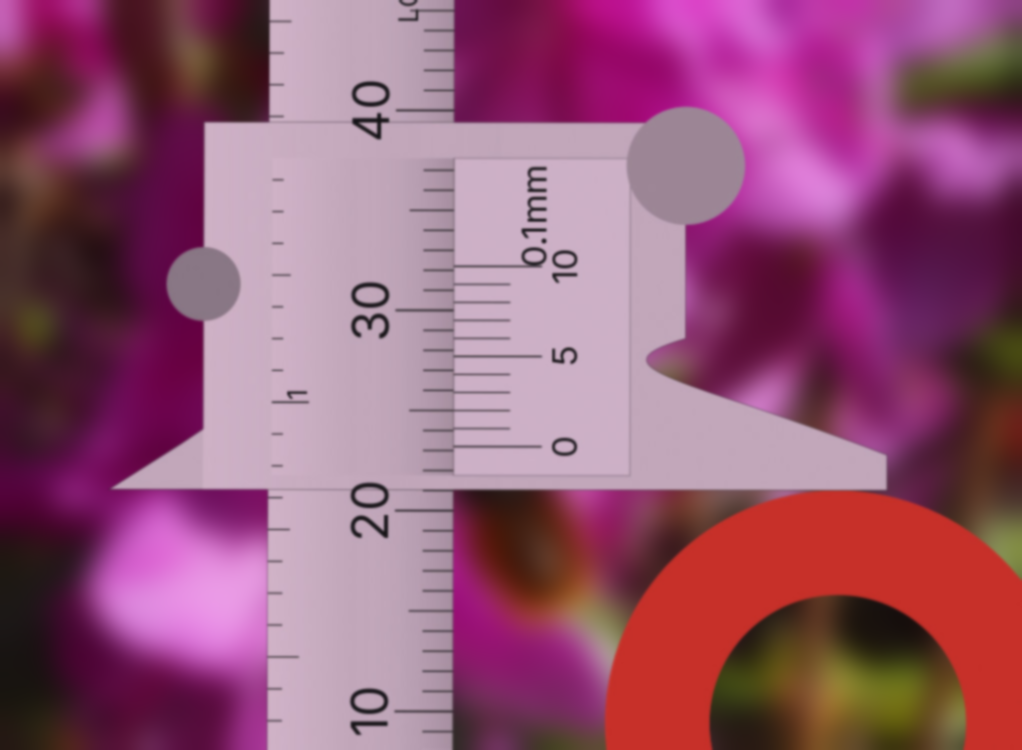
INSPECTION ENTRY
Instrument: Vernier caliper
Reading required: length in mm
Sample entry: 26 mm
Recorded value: 23.2 mm
